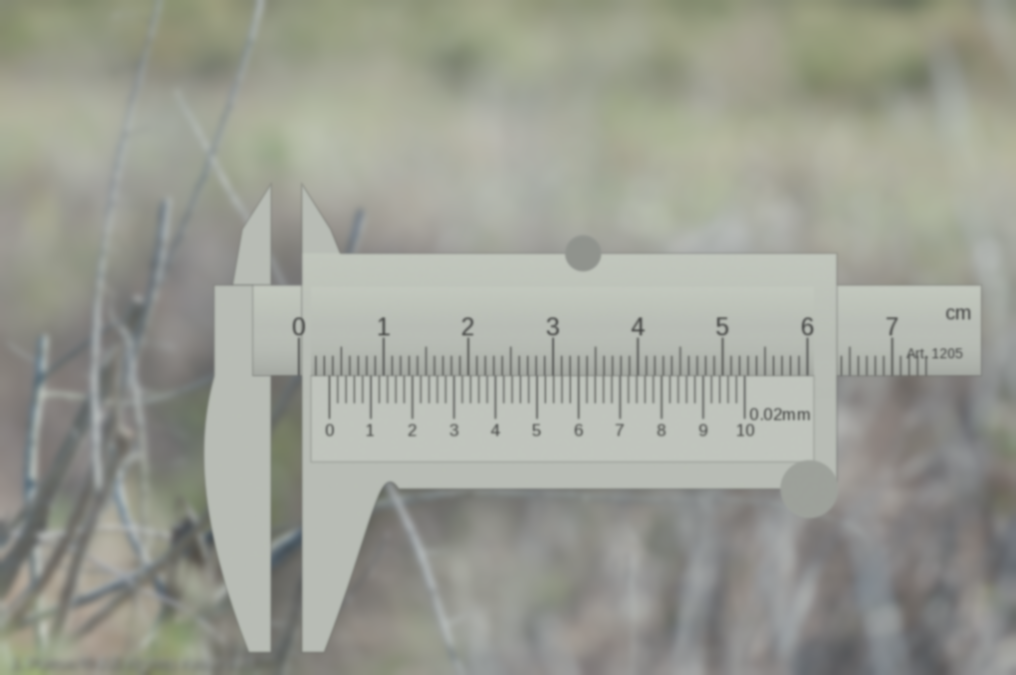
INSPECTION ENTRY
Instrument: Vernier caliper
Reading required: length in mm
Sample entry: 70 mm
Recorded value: 3.6 mm
